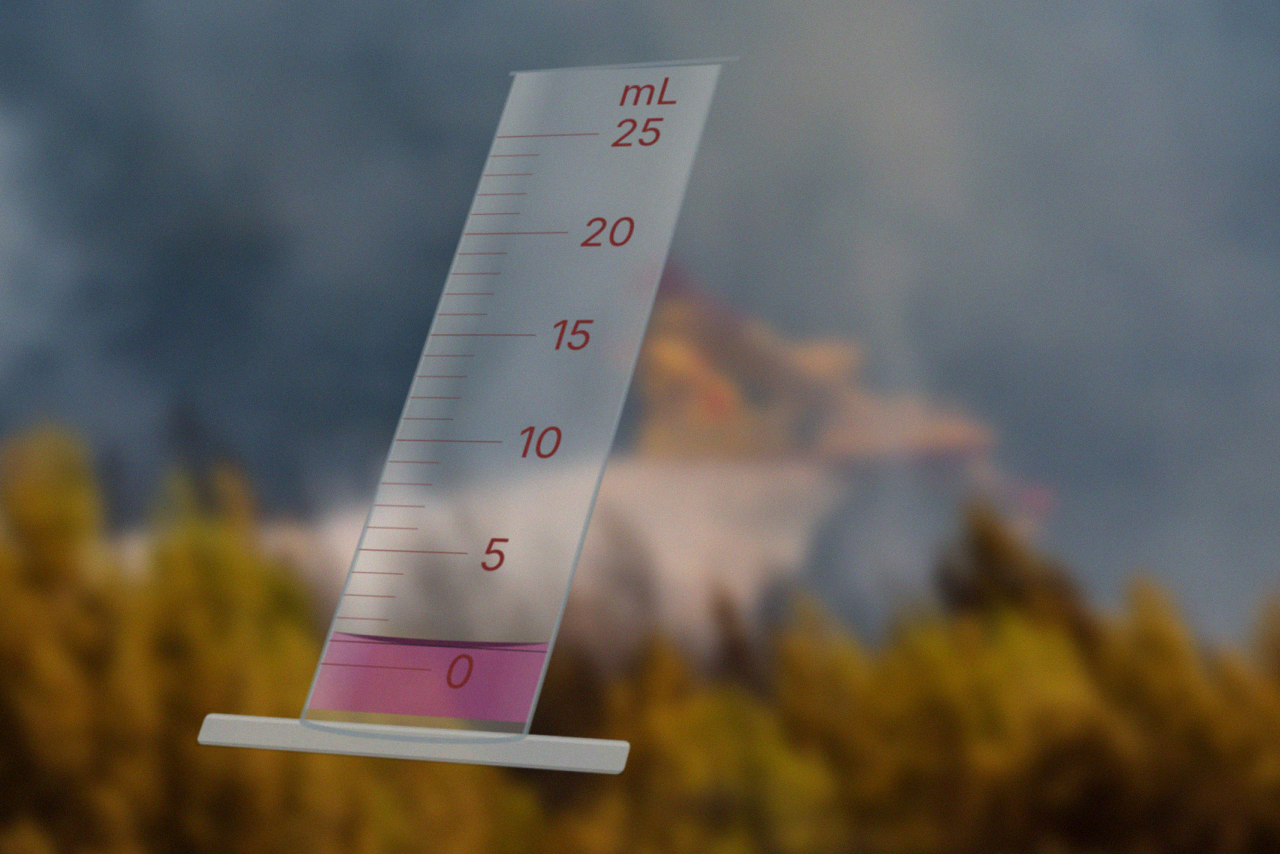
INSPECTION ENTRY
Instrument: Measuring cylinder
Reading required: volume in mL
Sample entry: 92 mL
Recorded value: 1 mL
